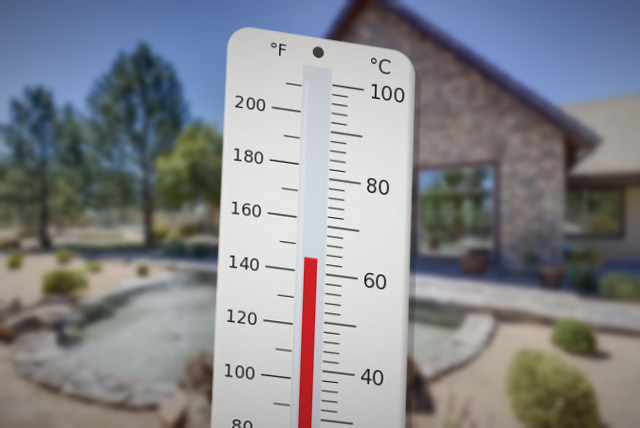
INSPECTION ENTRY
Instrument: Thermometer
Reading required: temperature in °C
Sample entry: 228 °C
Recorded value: 63 °C
